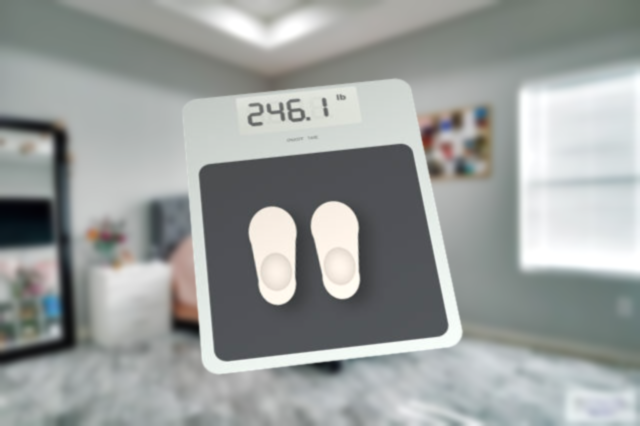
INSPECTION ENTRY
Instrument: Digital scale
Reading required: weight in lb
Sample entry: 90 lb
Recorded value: 246.1 lb
